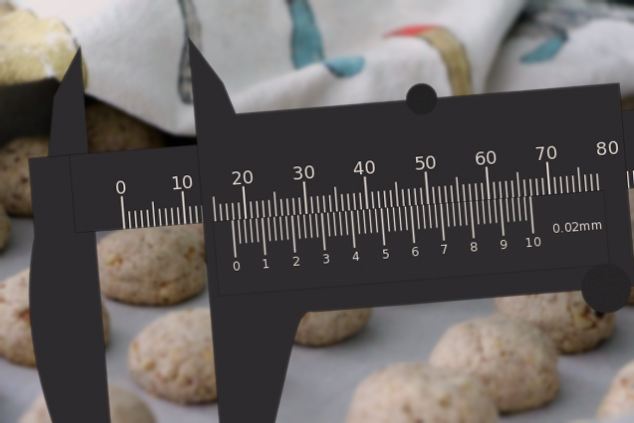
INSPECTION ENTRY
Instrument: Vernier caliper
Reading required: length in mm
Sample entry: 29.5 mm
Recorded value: 17.8 mm
